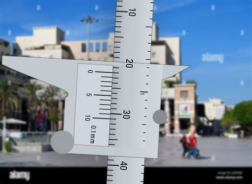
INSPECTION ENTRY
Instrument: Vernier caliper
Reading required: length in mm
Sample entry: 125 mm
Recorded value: 22.0 mm
